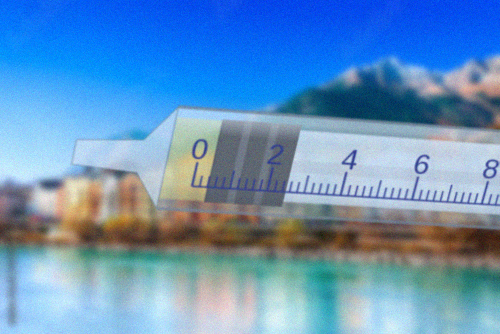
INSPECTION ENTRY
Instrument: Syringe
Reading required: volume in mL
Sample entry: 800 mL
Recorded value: 0.4 mL
